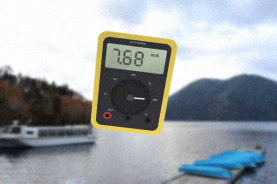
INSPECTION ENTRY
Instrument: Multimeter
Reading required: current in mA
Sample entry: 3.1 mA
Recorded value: 7.68 mA
